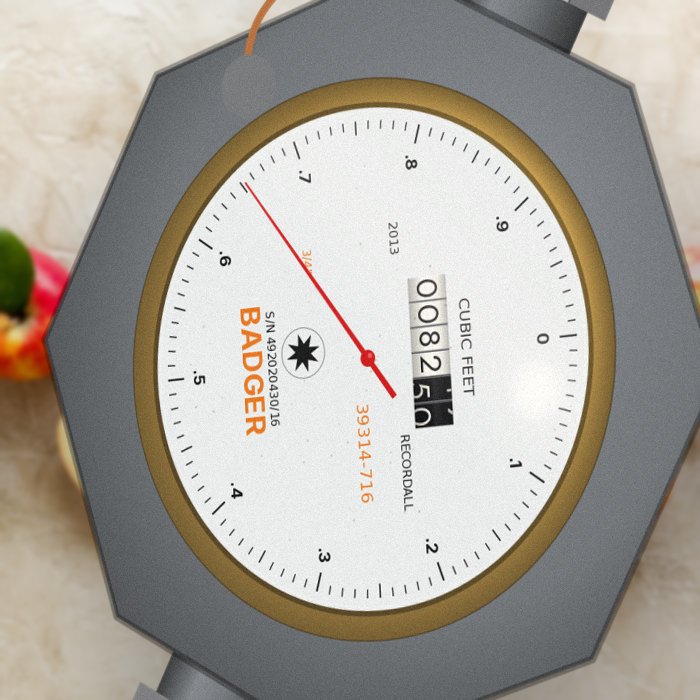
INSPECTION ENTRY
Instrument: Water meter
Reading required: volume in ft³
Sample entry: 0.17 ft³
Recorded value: 8249.65 ft³
